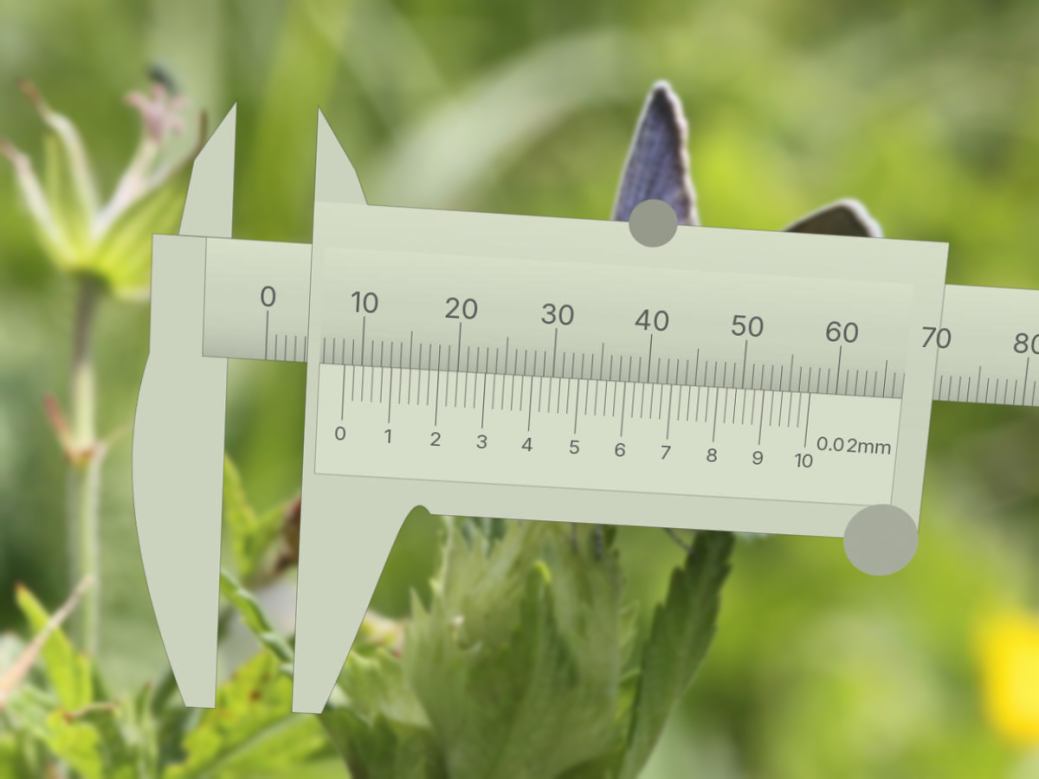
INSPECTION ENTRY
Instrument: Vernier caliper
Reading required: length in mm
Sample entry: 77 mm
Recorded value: 8.2 mm
